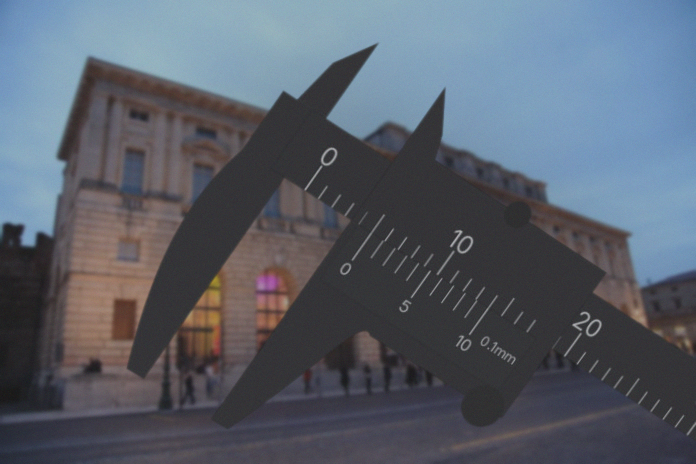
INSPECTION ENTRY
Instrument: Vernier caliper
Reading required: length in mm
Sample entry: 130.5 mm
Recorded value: 5.0 mm
